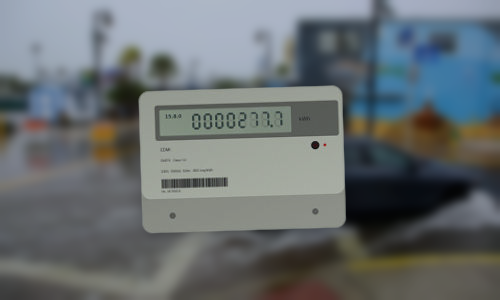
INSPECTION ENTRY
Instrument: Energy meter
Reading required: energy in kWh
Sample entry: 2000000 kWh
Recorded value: 277.7 kWh
